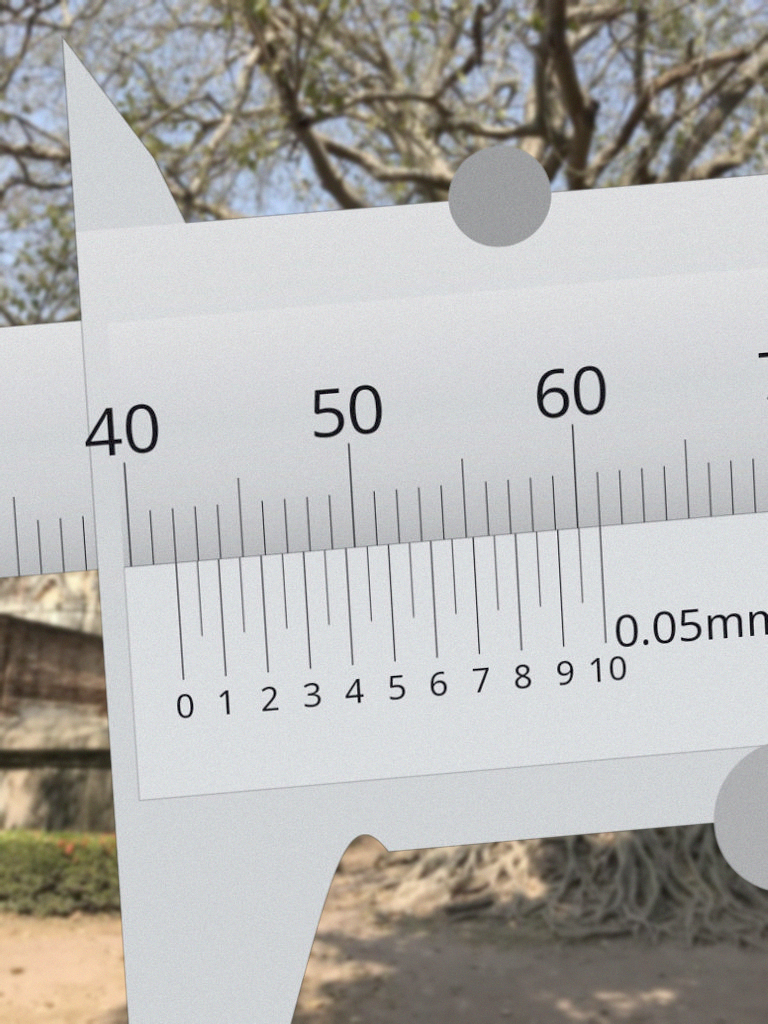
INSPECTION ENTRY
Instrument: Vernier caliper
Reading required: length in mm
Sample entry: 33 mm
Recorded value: 42.0 mm
